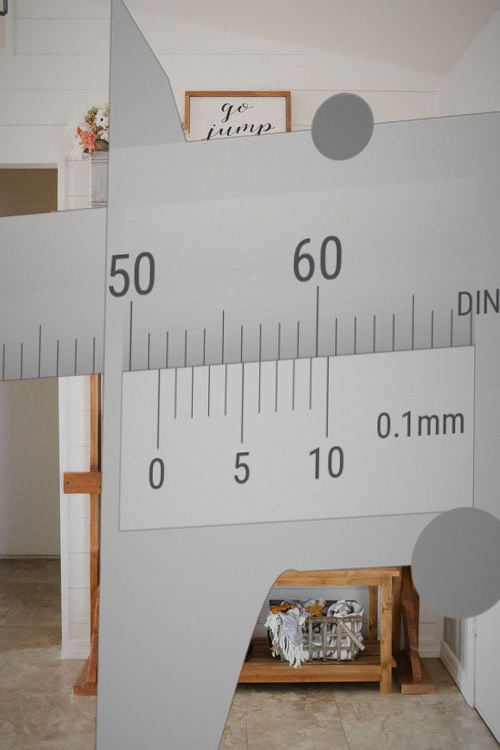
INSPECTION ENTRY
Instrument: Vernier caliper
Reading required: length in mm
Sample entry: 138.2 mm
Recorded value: 51.6 mm
